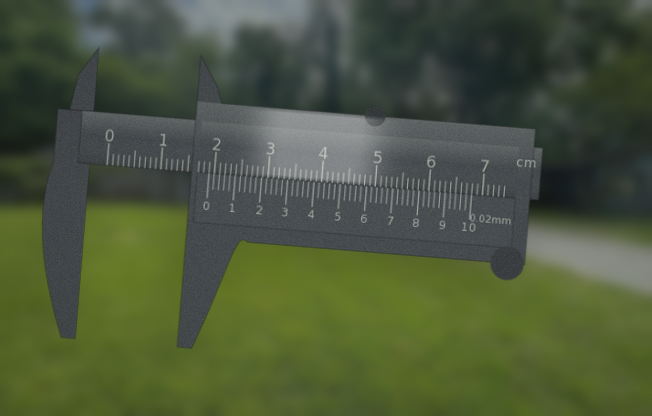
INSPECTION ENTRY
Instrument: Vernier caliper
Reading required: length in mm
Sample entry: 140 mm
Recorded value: 19.0 mm
